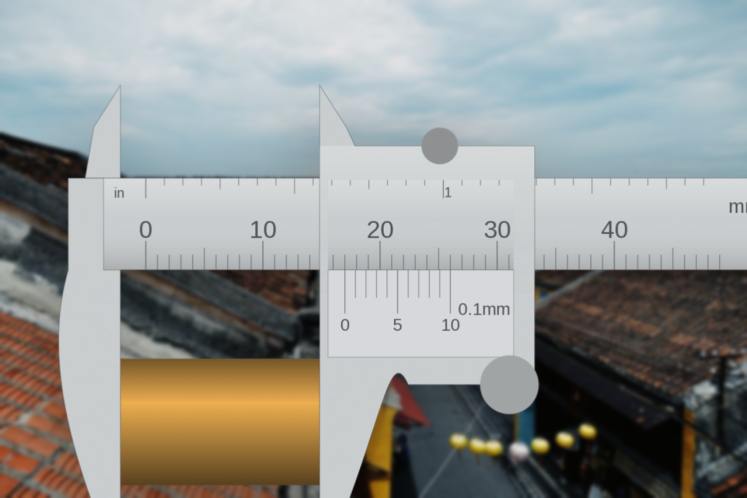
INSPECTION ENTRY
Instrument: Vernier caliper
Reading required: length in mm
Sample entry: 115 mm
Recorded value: 17.0 mm
